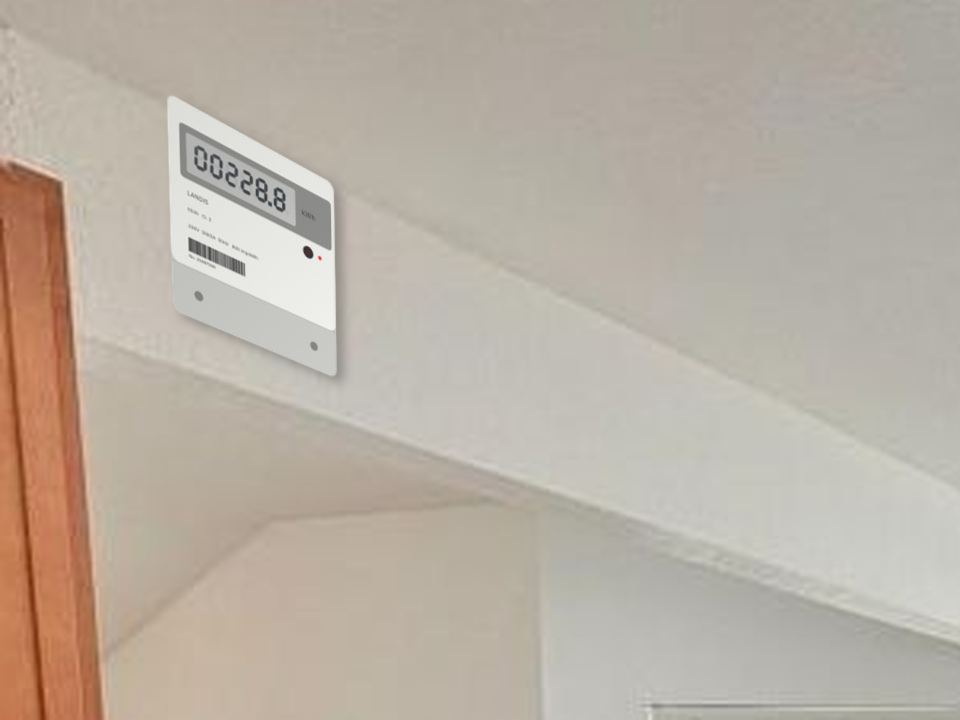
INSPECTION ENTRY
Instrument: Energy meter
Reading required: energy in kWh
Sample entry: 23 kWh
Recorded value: 228.8 kWh
